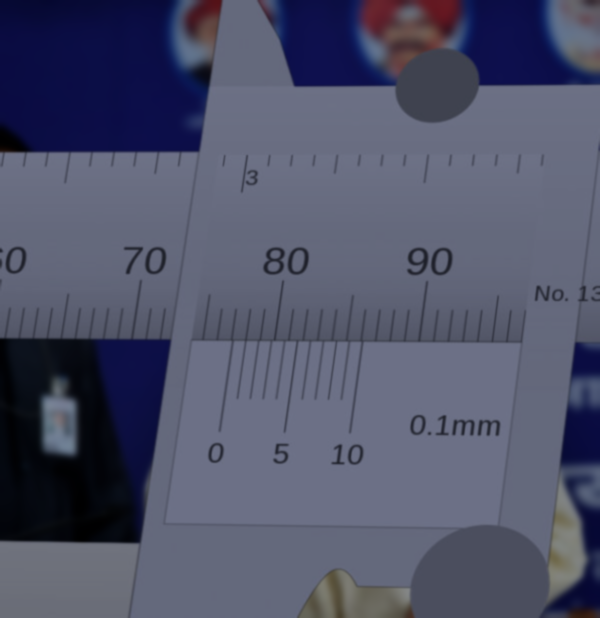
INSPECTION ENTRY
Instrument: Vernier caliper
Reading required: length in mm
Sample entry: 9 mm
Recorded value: 77.1 mm
